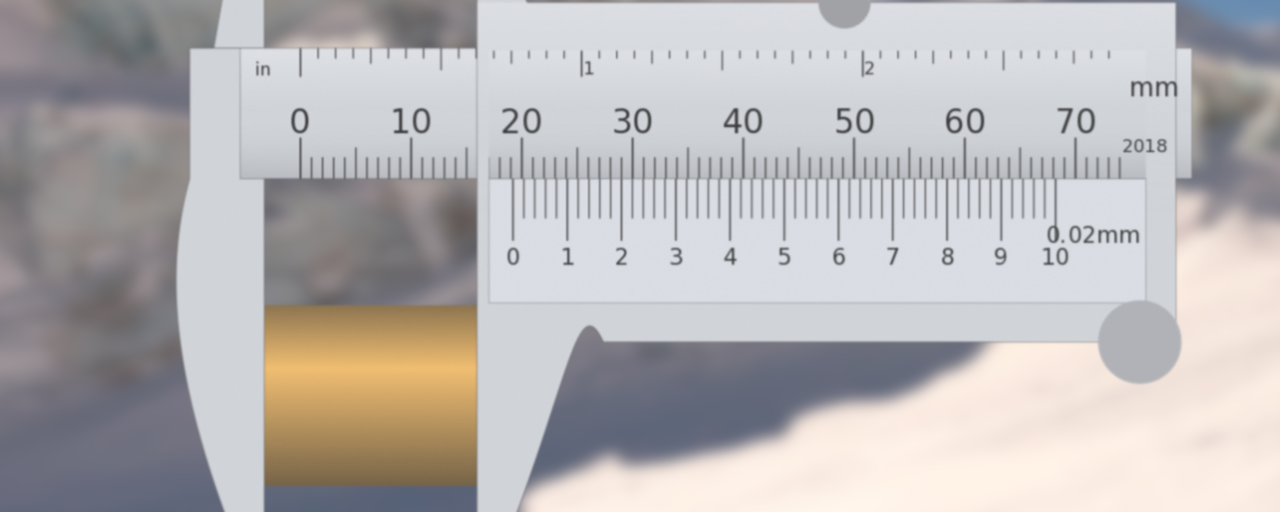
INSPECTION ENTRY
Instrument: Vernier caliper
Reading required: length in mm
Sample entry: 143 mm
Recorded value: 19.2 mm
